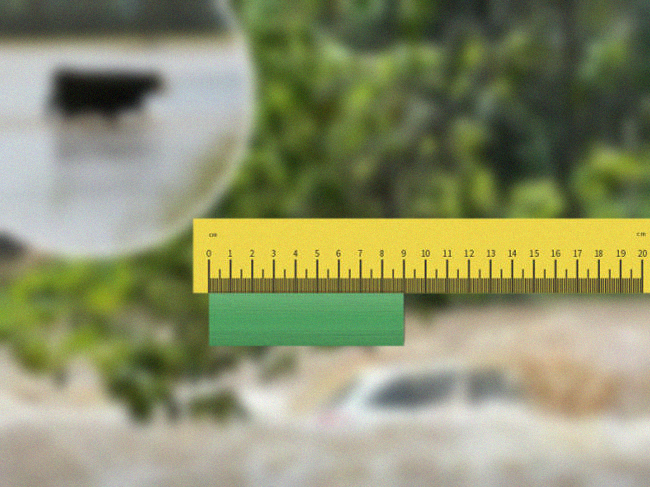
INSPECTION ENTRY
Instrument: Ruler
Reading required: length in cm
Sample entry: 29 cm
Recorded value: 9 cm
